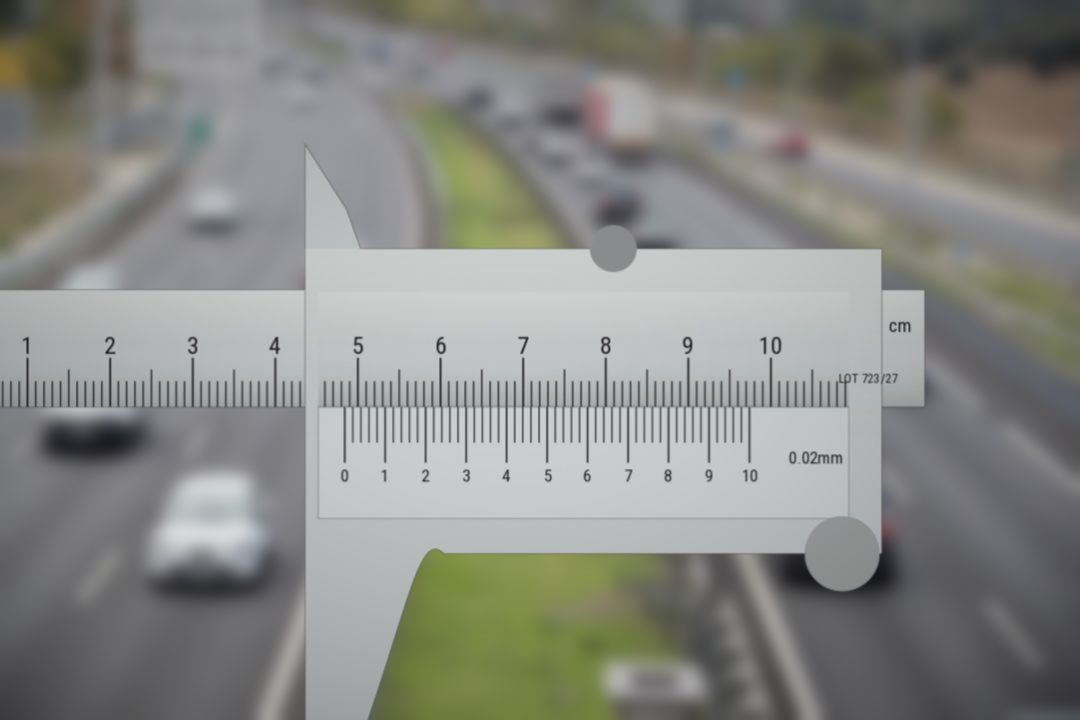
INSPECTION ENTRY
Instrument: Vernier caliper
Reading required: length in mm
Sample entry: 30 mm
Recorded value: 48.4 mm
